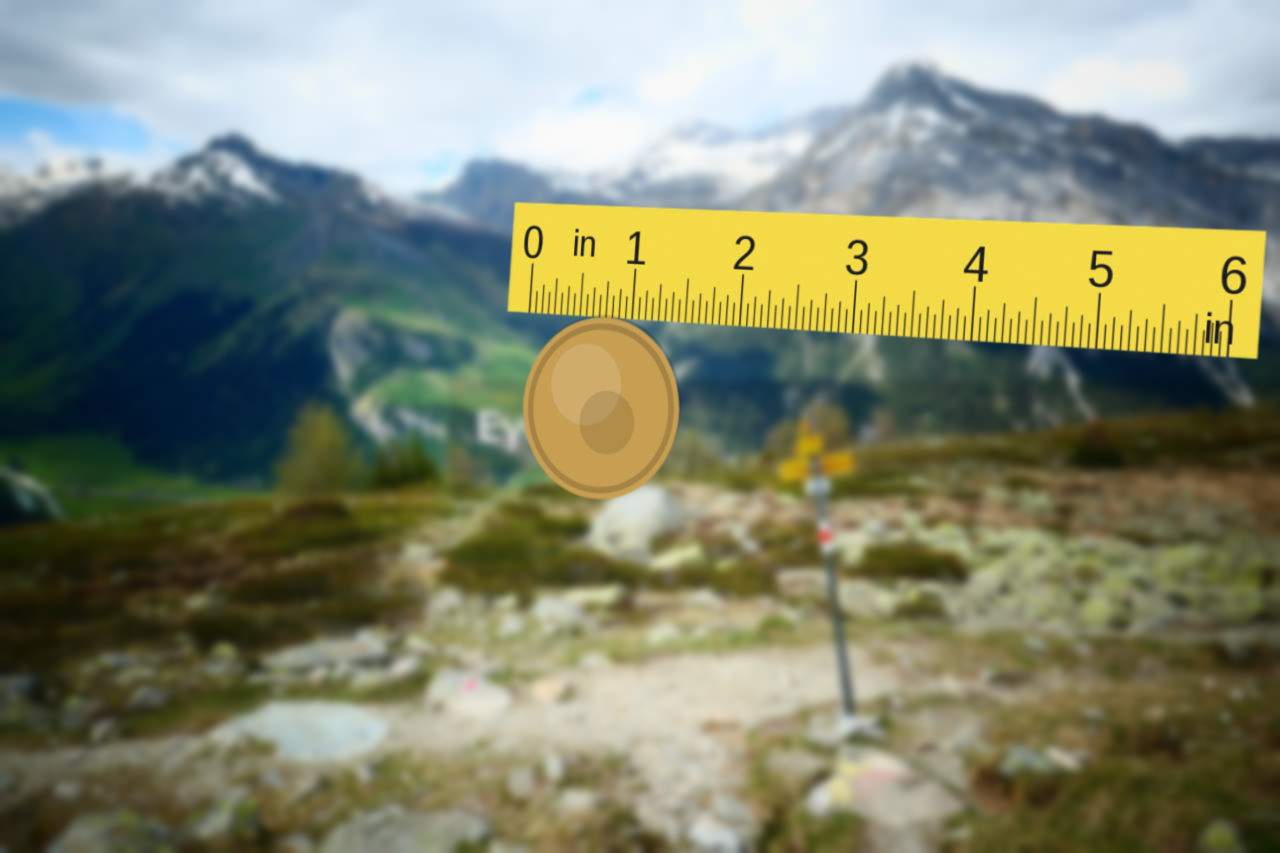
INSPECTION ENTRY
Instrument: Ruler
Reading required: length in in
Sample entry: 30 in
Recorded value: 1.5 in
